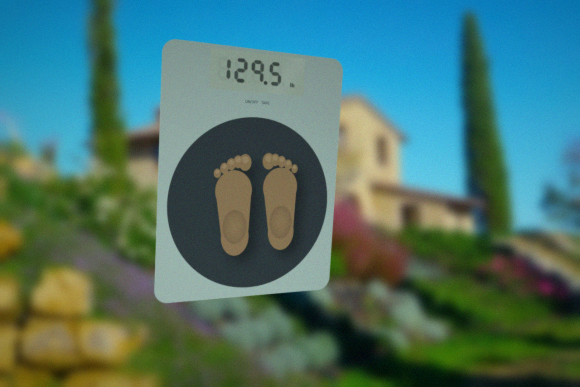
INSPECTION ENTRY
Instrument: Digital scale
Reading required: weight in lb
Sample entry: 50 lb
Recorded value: 129.5 lb
